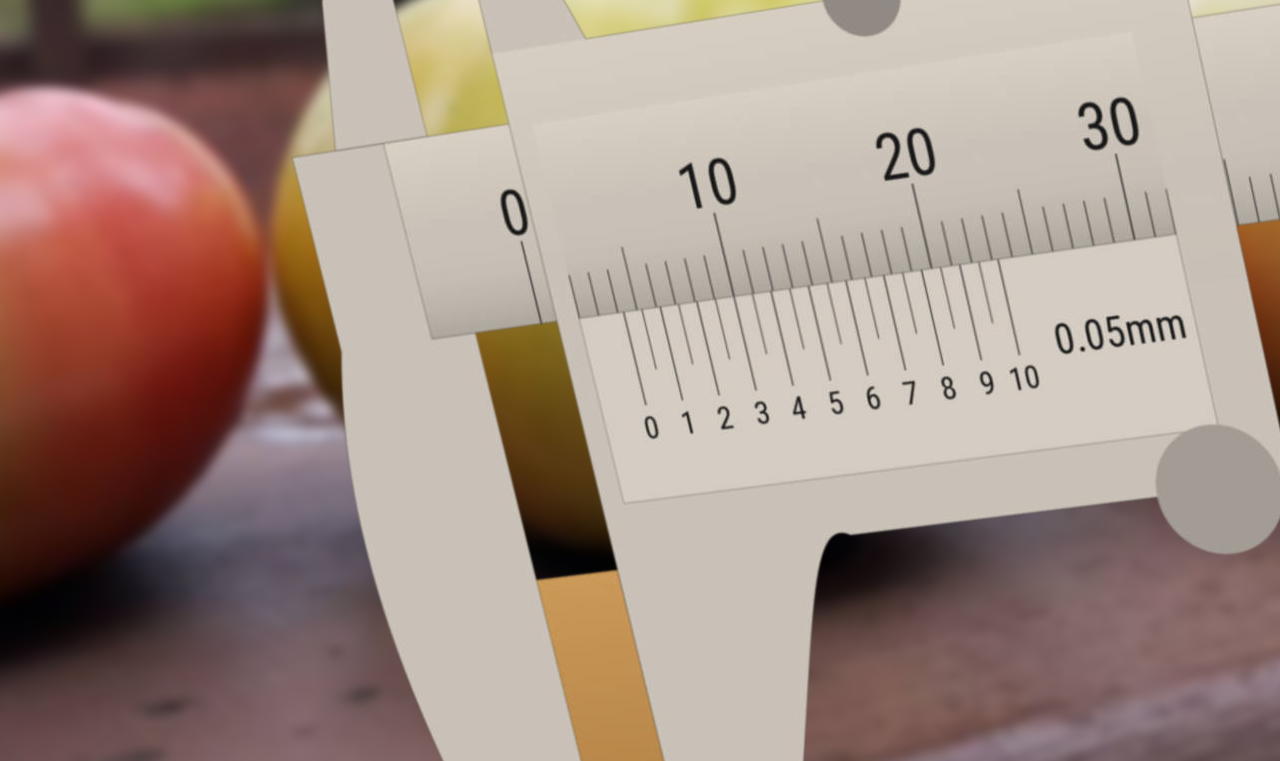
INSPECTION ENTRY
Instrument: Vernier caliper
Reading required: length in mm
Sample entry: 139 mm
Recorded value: 4.3 mm
